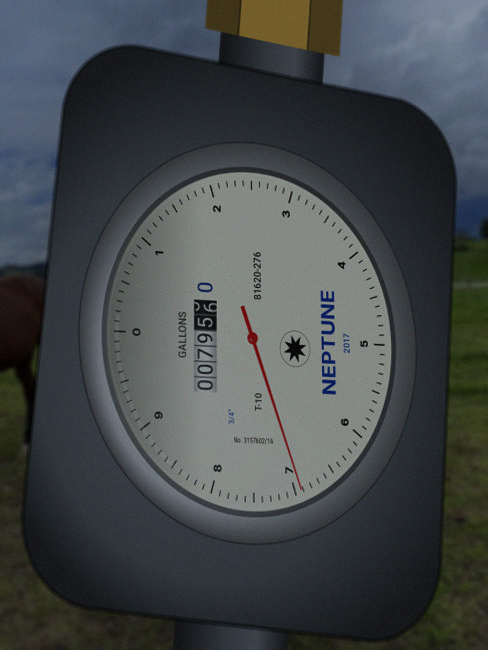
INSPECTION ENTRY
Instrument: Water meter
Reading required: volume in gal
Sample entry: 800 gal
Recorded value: 79556.9 gal
